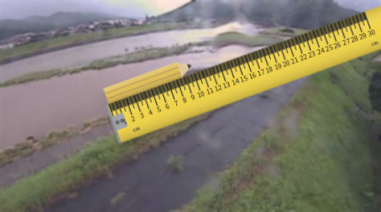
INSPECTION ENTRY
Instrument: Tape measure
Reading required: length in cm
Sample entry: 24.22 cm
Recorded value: 10 cm
